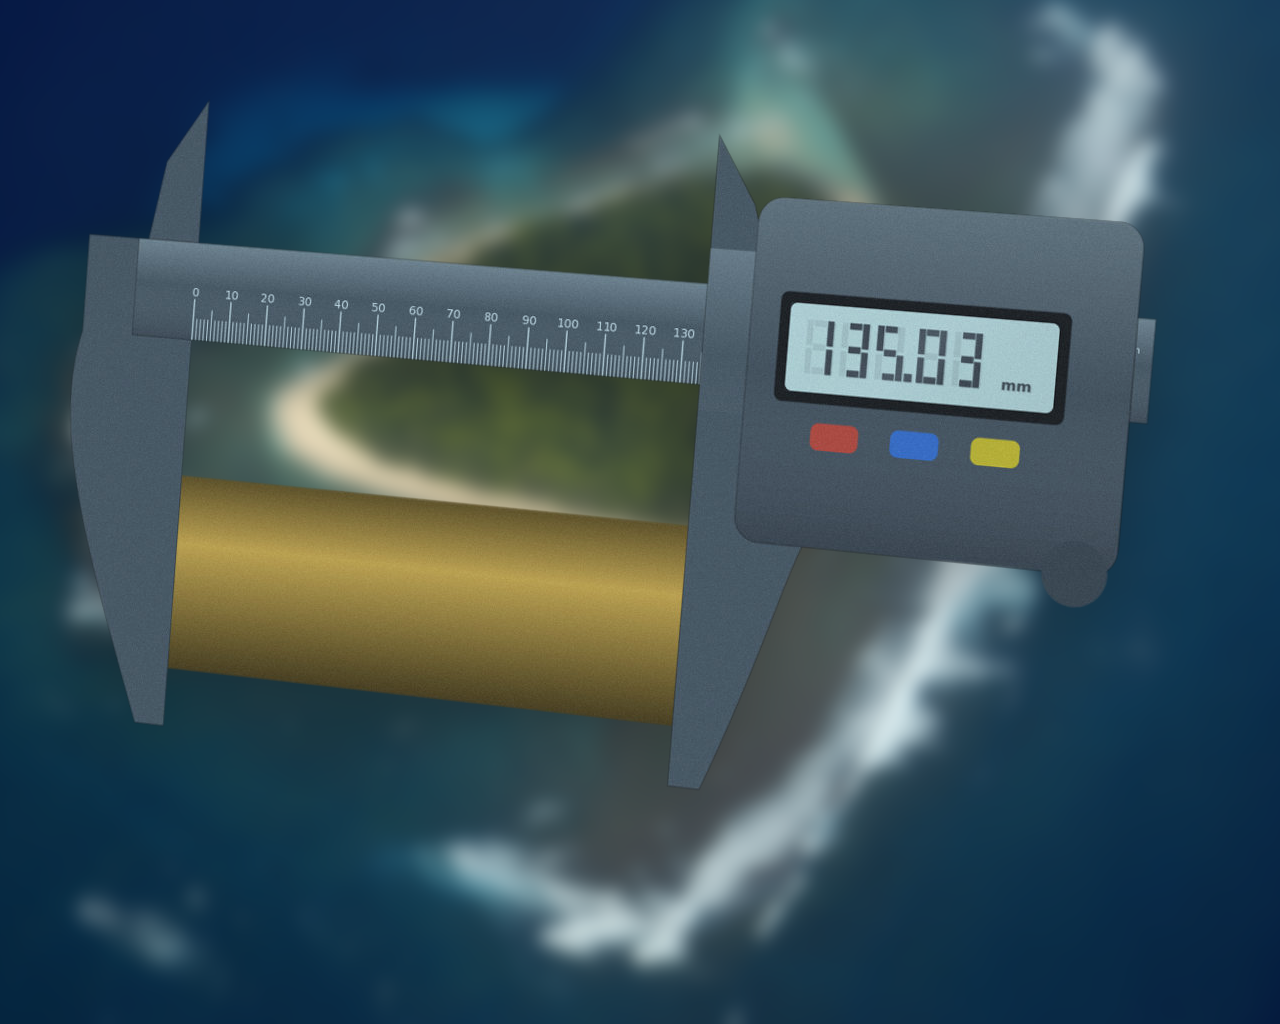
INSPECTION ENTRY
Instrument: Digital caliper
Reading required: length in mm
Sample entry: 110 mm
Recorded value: 135.03 mm
